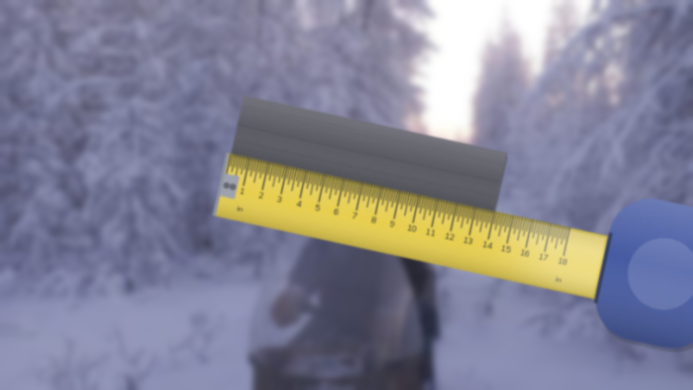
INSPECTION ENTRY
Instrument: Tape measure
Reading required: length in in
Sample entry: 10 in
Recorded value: 14 in
